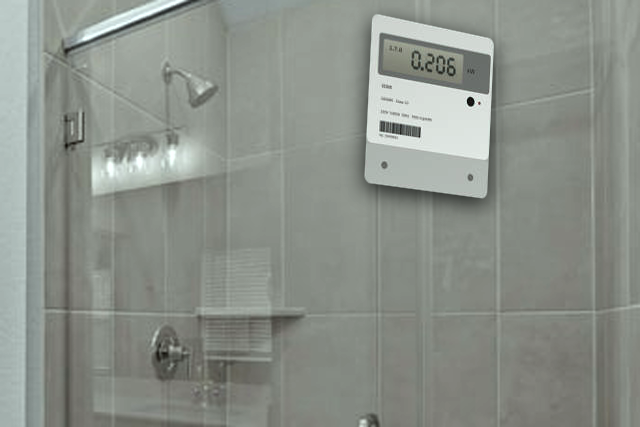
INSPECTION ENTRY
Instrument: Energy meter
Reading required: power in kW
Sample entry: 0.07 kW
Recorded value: 0.206 kW
